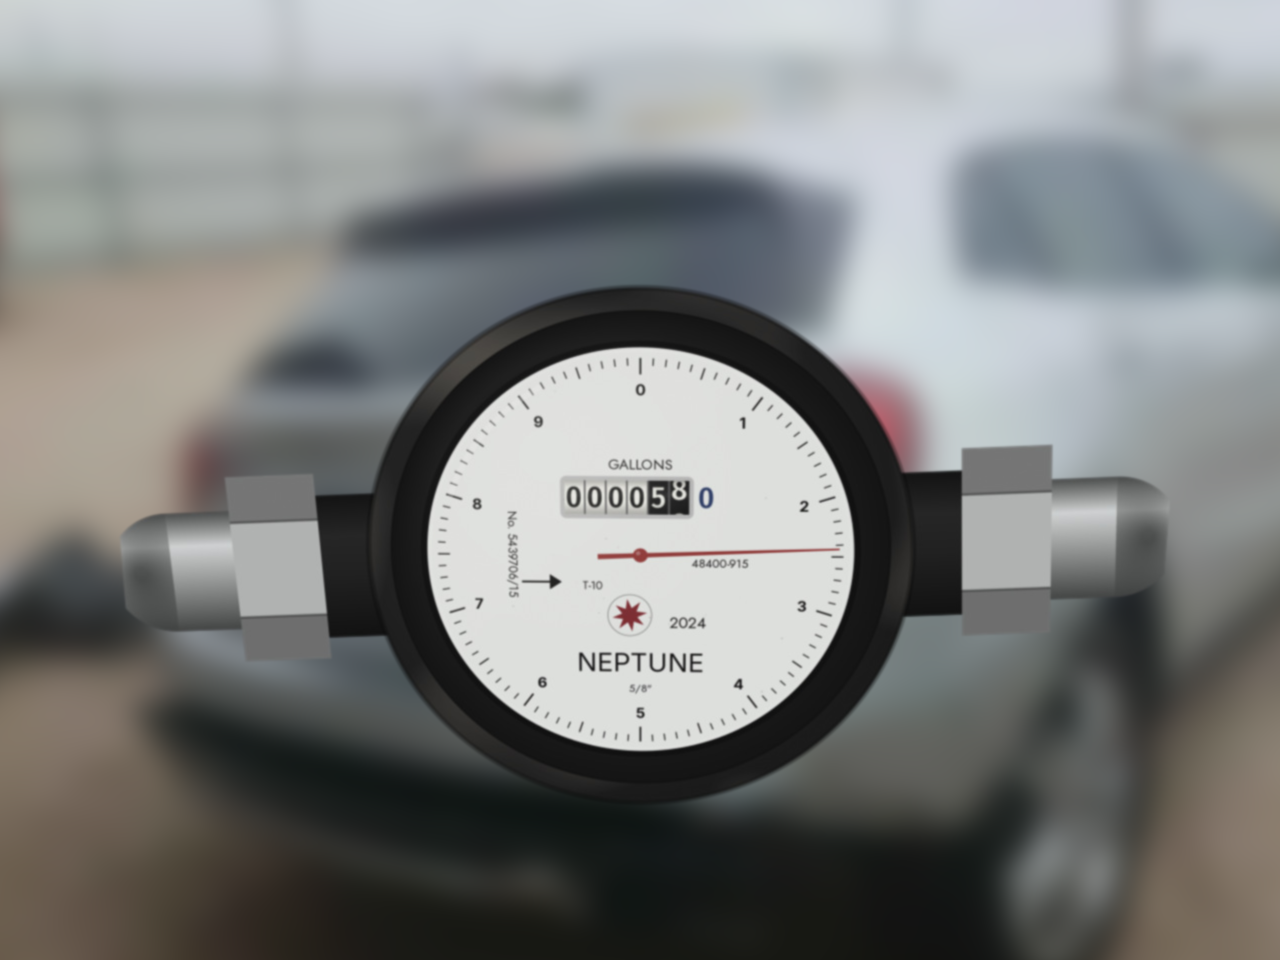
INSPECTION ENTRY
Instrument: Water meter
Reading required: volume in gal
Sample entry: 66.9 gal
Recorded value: 582.4 gal
